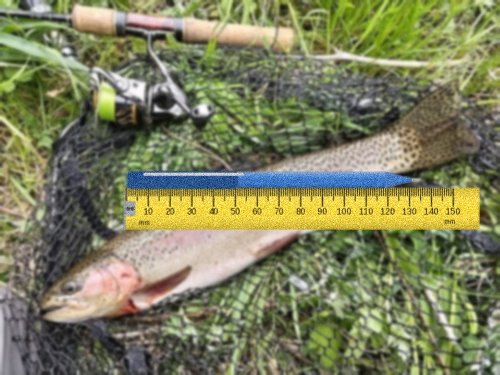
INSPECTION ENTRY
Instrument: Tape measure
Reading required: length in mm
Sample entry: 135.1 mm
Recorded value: 135 mm
